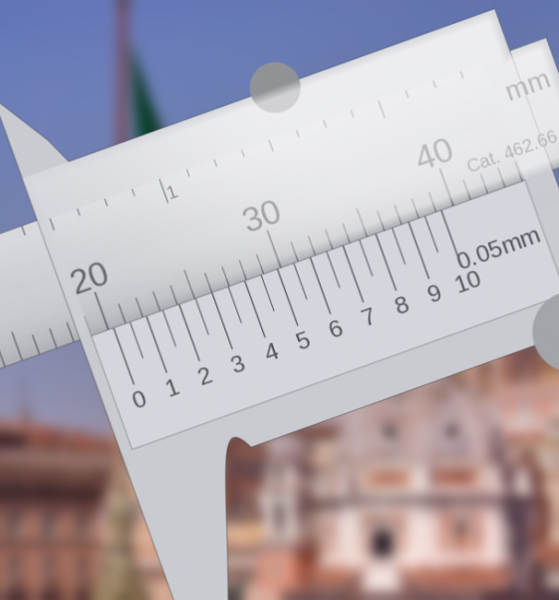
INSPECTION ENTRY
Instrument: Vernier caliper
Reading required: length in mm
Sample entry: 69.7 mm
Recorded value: 20.3 mm
